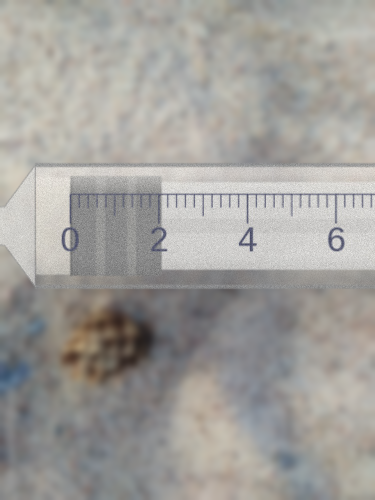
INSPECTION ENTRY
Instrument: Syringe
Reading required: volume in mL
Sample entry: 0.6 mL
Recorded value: 0 mL
